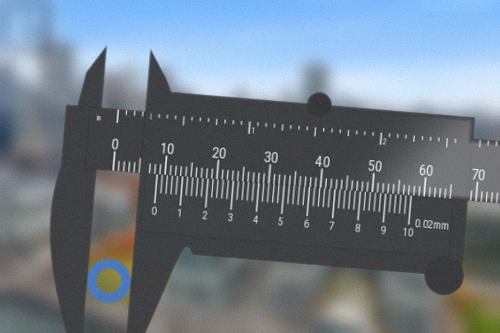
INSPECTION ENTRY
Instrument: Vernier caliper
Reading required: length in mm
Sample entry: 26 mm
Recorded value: 8.5 mm
